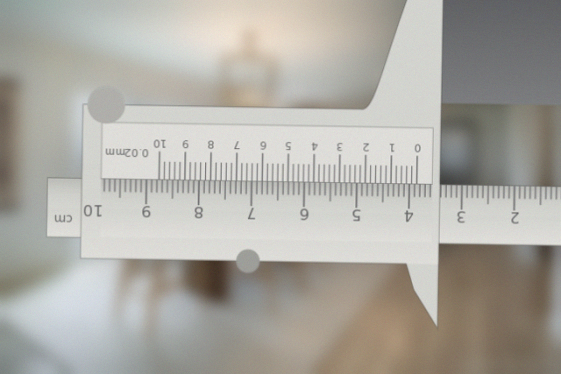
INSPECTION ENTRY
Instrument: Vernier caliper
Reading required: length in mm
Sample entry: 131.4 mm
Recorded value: 38.6 mm
